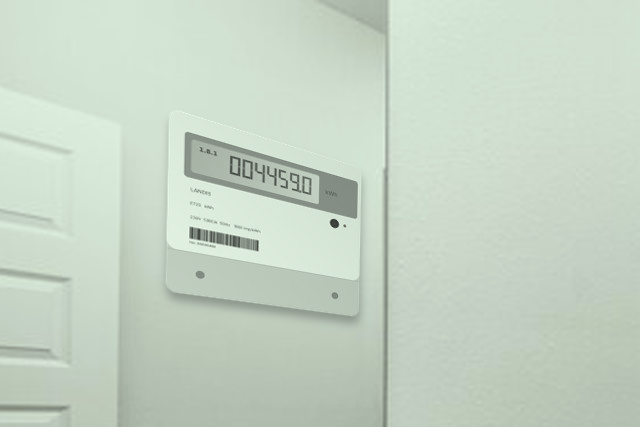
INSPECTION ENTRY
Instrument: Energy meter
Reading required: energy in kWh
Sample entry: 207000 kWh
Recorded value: 4459.0 kWh
